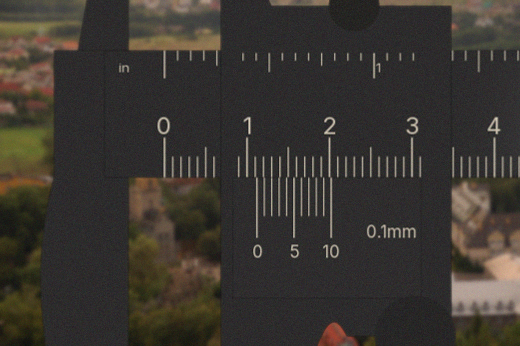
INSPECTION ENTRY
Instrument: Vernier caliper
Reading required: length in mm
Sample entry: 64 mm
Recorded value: 11.2 mm
